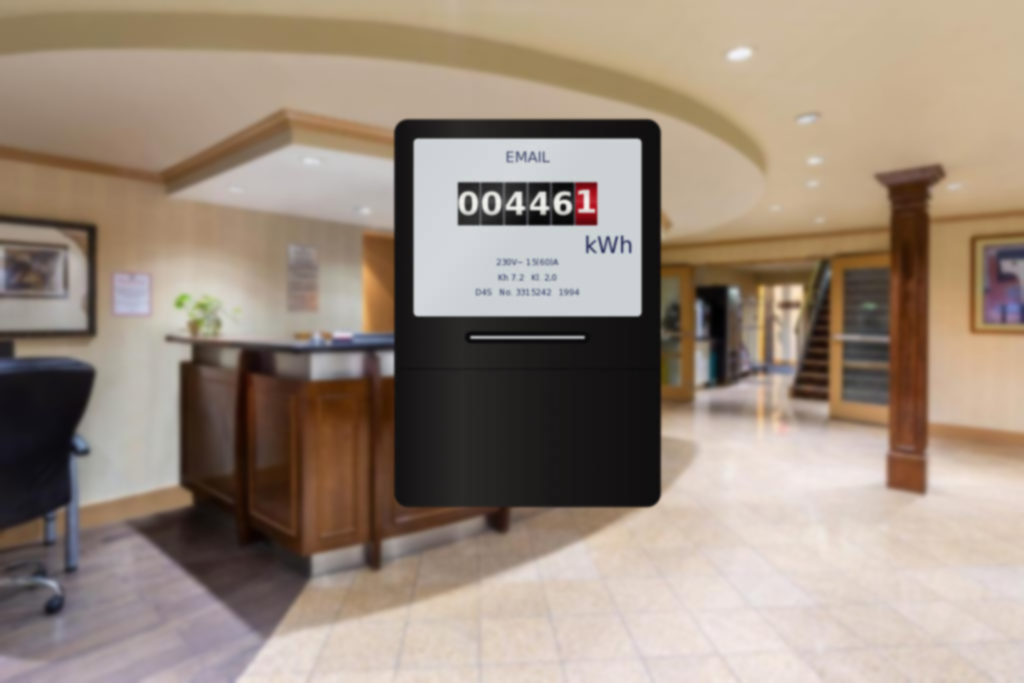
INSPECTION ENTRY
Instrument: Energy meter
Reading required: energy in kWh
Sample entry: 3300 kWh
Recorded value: 446.1 kWh
